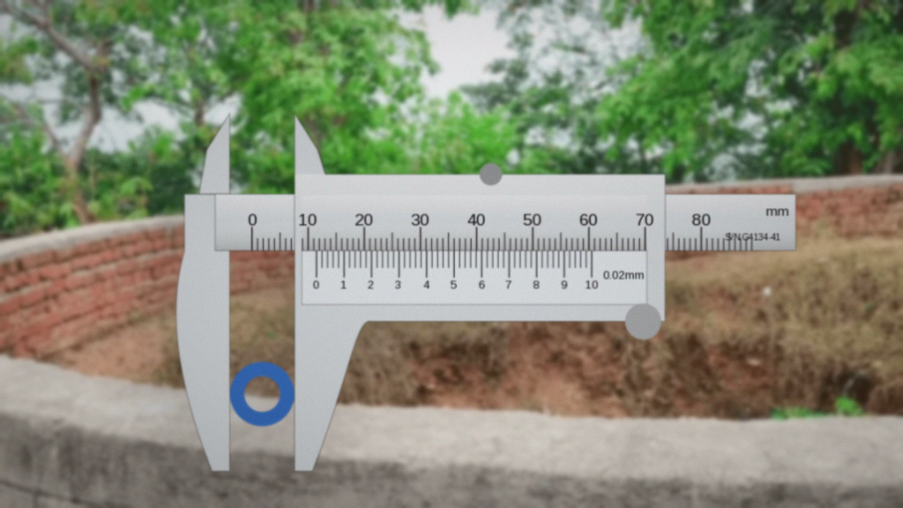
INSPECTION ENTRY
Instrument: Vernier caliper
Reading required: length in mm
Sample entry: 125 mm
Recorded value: 11.5 mm
